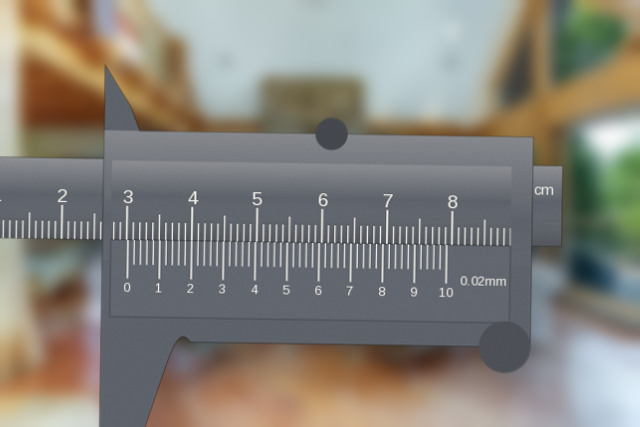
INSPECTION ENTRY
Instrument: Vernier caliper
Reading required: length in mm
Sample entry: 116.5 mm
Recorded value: 30.2 mm
